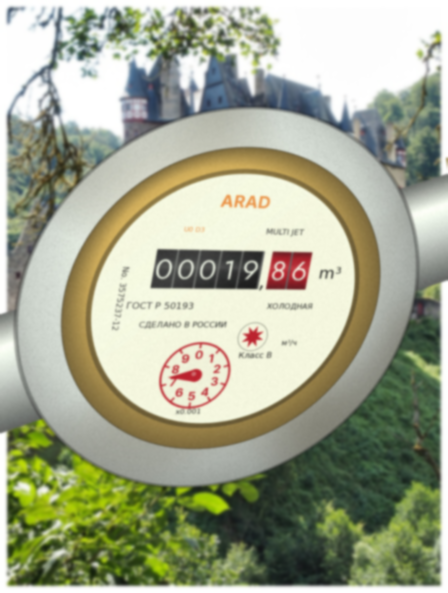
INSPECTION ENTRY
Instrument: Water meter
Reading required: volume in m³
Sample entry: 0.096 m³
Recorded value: 19.867 m³
